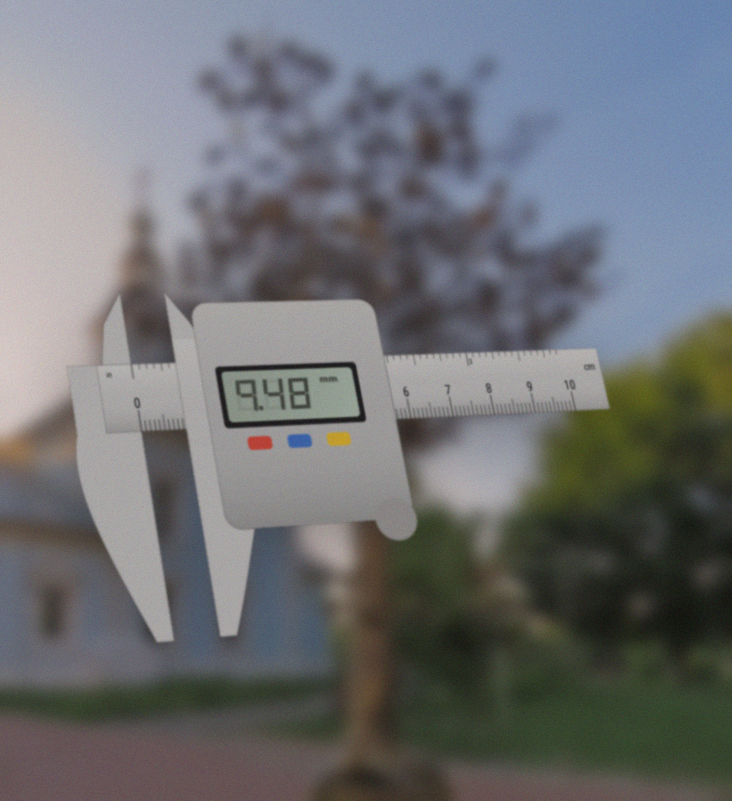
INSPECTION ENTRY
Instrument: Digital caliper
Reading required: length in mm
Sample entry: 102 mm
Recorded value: 9.48 mm
